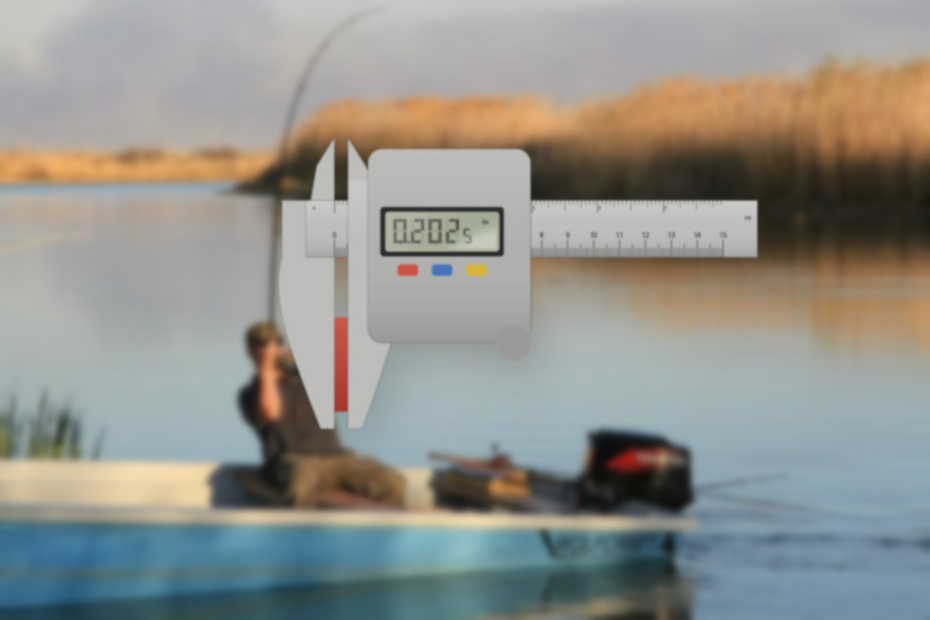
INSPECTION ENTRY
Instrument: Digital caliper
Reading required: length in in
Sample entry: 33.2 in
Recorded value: 0.2025 in
